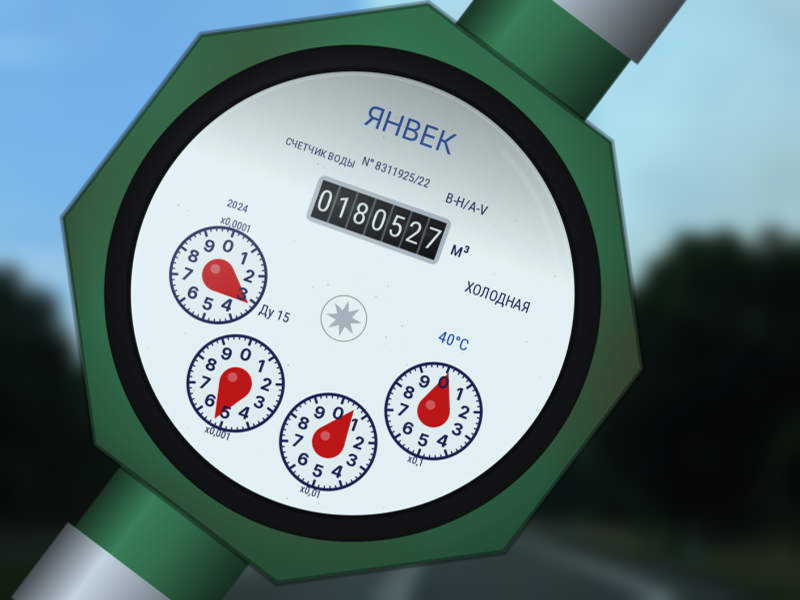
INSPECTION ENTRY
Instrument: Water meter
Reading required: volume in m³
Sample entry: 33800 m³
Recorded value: 180527.0053 m³
